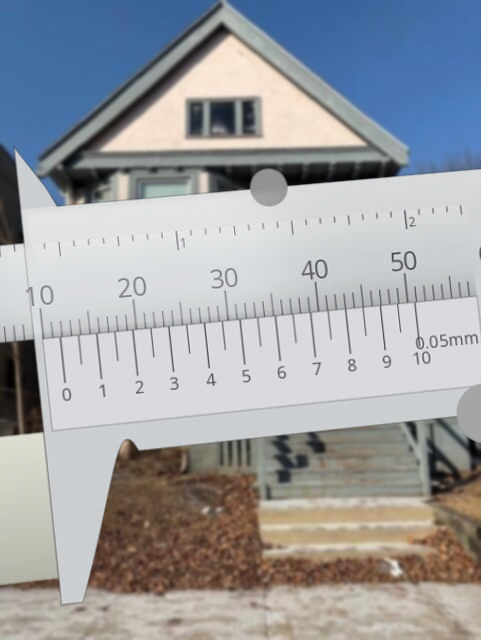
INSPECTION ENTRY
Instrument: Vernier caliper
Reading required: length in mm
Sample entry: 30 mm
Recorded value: 11.8 mm
